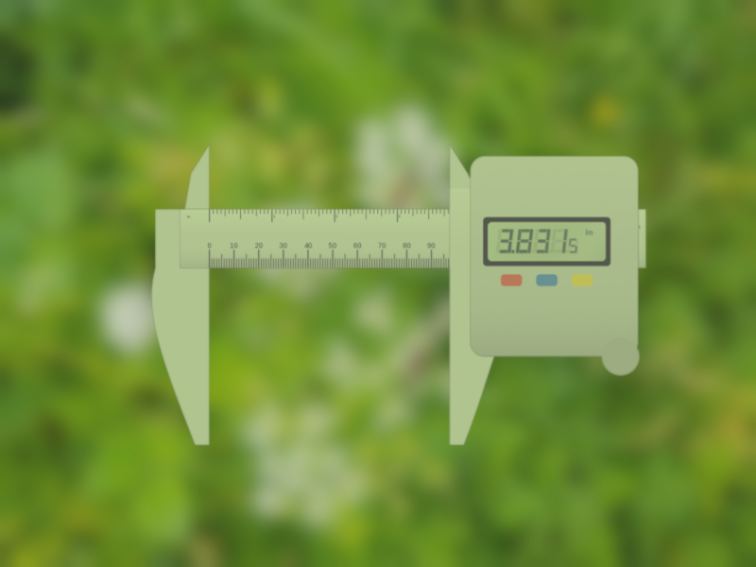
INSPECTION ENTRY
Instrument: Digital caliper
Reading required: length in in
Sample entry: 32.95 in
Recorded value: 3.8315 in
